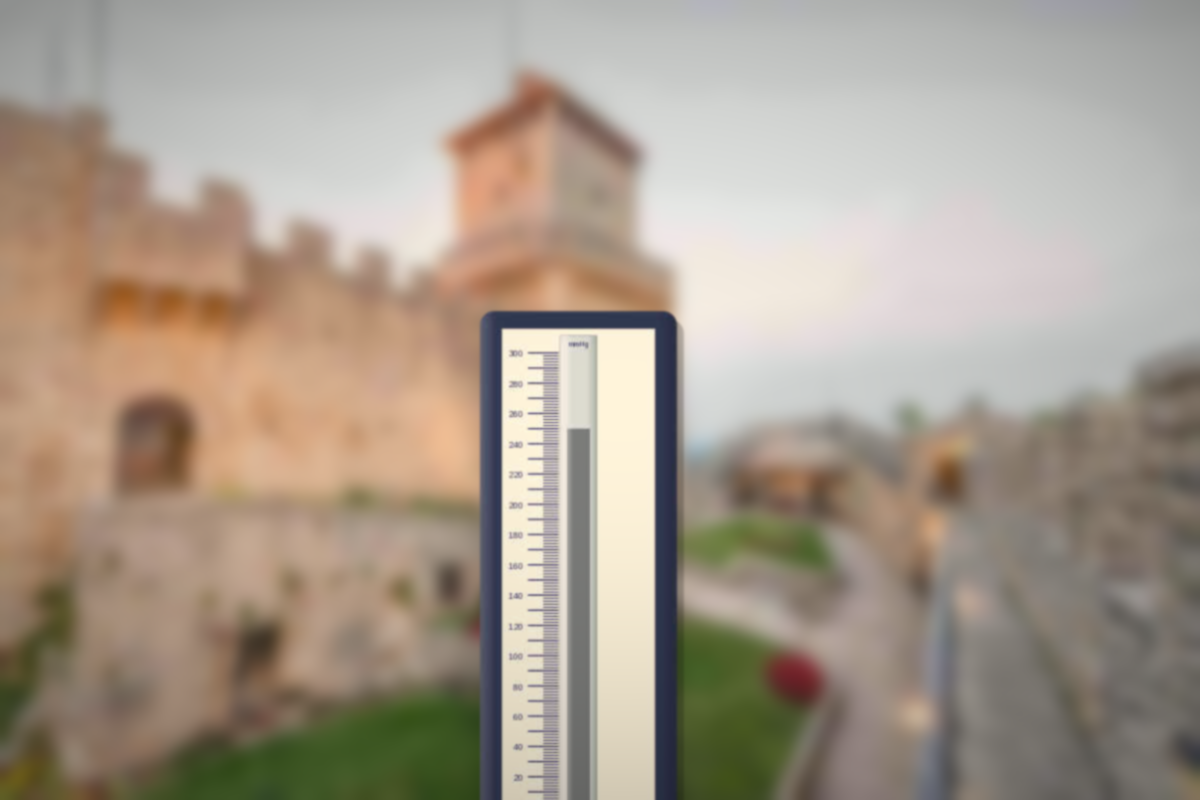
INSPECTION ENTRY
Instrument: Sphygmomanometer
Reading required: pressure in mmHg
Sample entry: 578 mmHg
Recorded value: 250 mmHg
